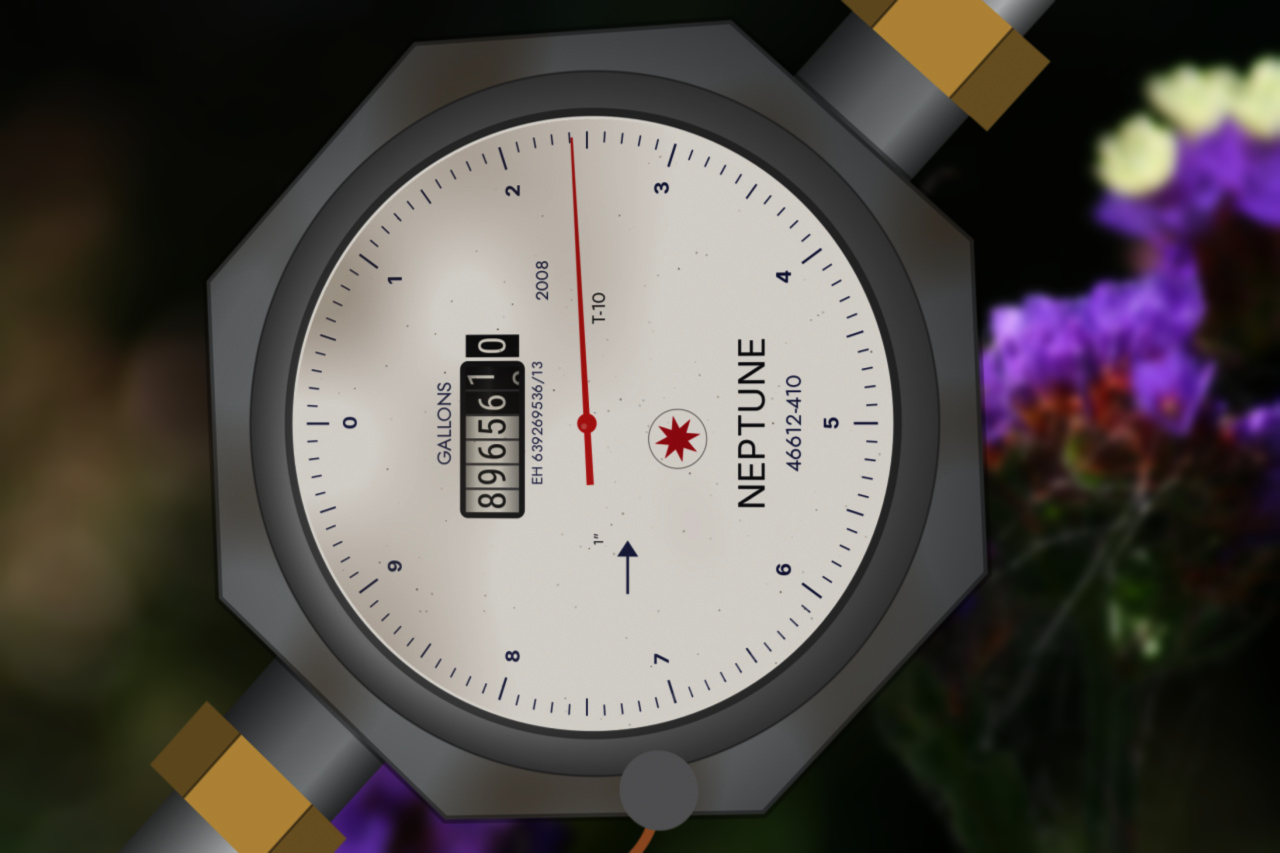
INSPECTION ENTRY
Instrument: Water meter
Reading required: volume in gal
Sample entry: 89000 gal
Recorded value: 8965612.4 gal
